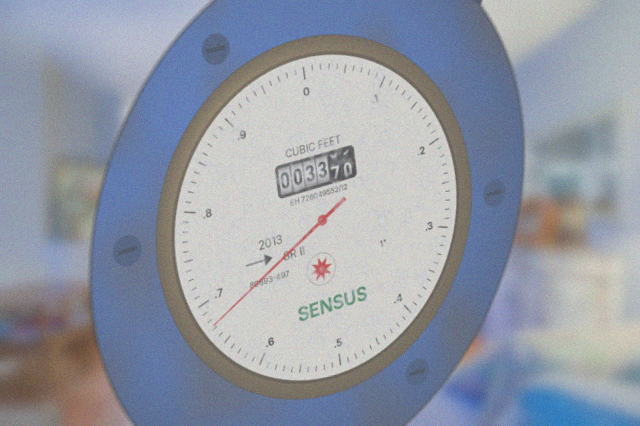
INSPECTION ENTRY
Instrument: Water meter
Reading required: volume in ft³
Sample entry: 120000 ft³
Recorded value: 3369.67 ft³
